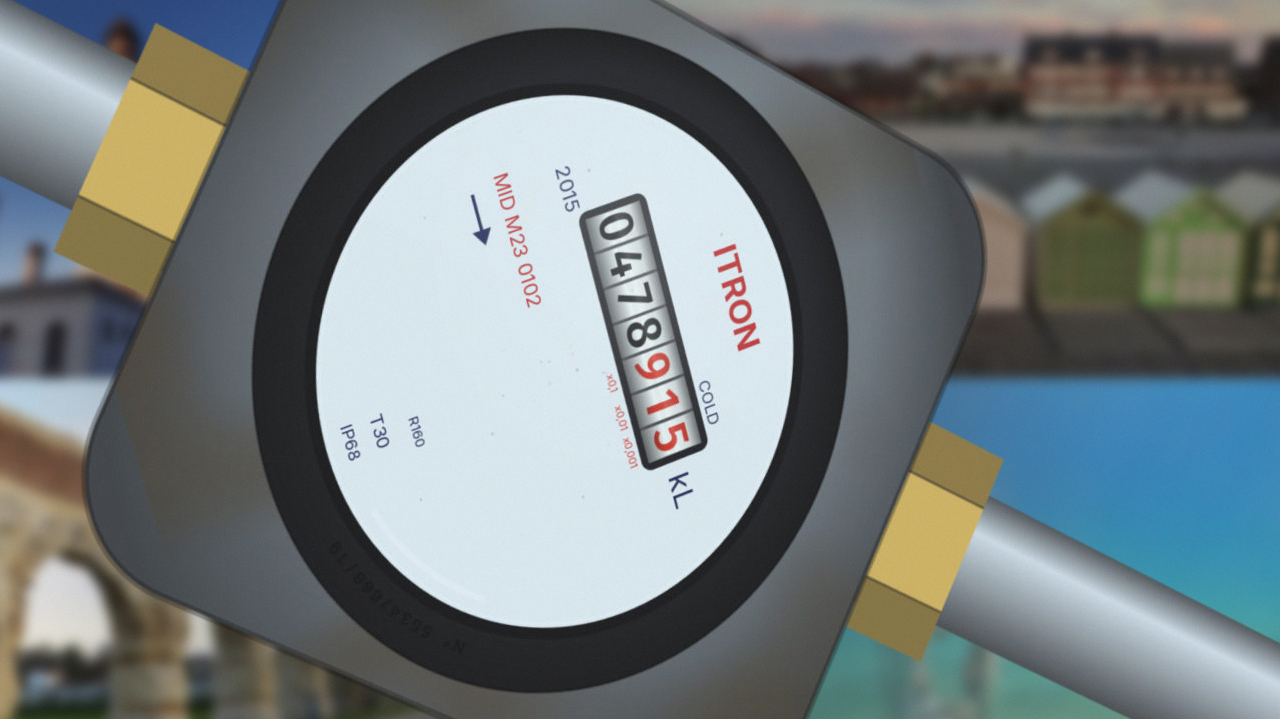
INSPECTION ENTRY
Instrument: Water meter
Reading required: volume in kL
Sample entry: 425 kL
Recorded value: 478.915 kL
